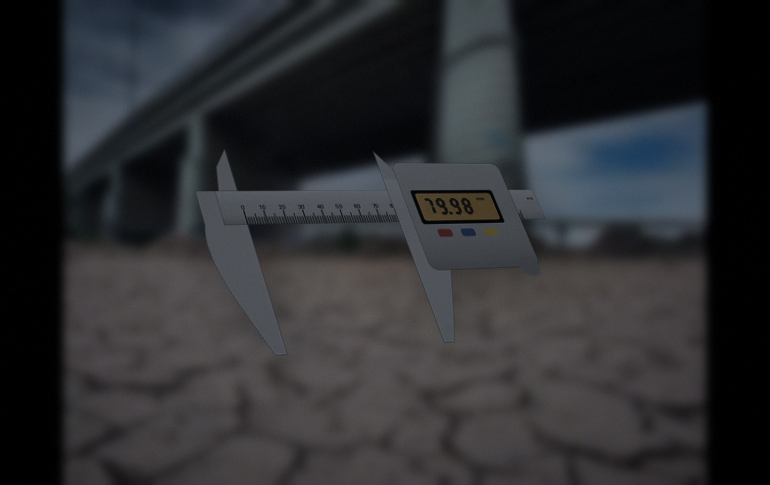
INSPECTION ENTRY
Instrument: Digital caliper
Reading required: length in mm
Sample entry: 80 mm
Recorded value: 79.98 mm
